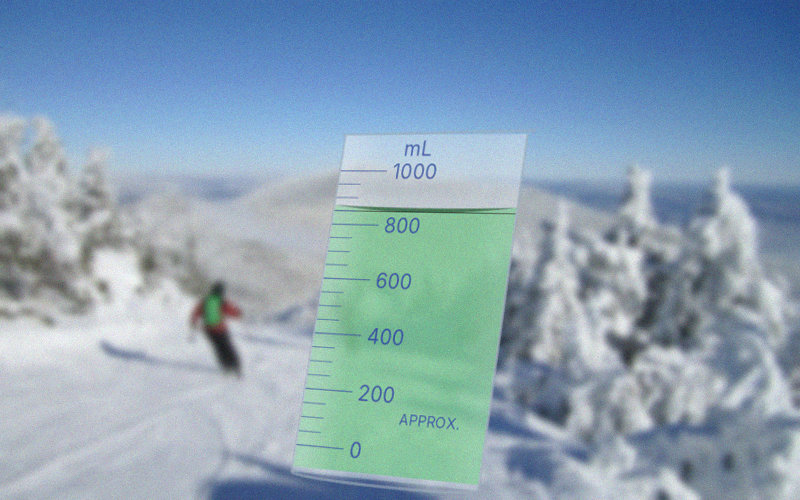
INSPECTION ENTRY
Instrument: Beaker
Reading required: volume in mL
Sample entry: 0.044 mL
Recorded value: 850 mL
